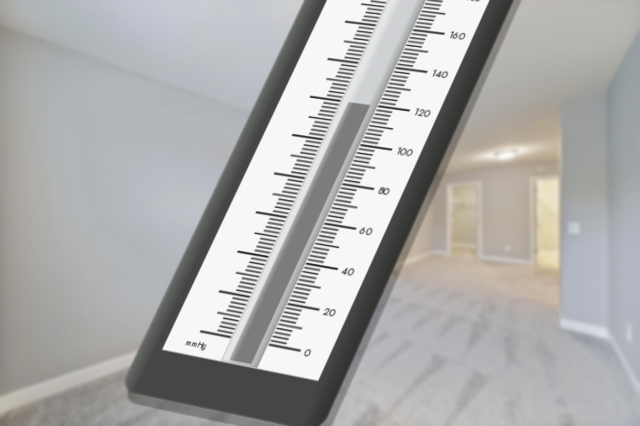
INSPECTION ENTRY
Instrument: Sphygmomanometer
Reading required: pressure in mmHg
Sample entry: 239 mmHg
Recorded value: 120 mmHg
